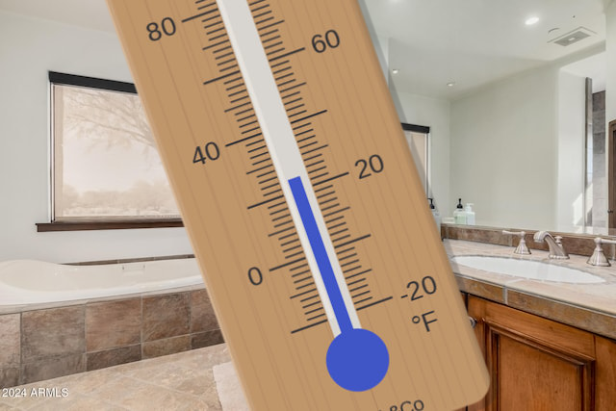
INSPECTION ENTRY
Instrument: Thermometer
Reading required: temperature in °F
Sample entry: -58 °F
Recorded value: 24 °F
